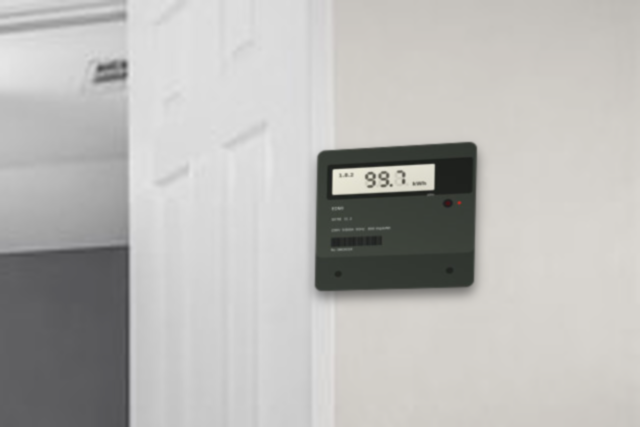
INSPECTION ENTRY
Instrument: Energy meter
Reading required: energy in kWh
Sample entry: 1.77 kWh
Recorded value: 99.7 kWh
